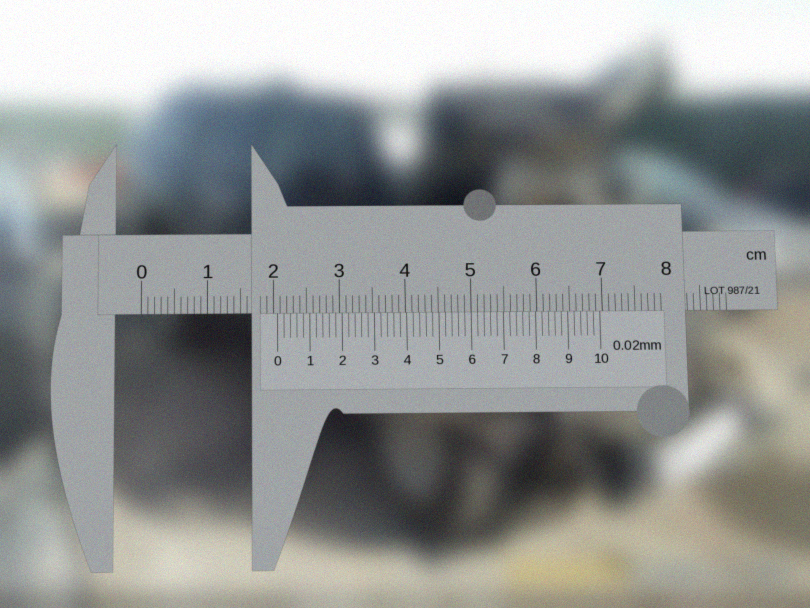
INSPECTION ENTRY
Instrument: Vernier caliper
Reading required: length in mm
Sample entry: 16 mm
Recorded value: 20.6 mm
